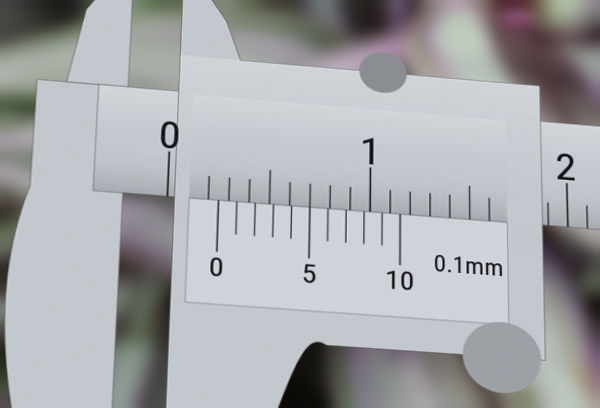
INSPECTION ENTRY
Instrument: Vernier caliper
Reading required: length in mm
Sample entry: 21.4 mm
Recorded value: 2.5 mm
